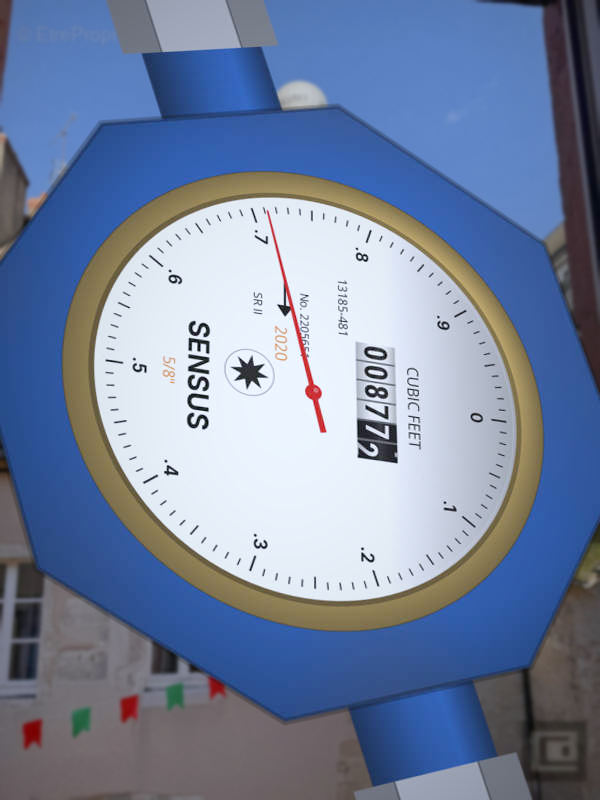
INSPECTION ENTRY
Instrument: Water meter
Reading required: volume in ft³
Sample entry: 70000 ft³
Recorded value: 8771.71 ft³
